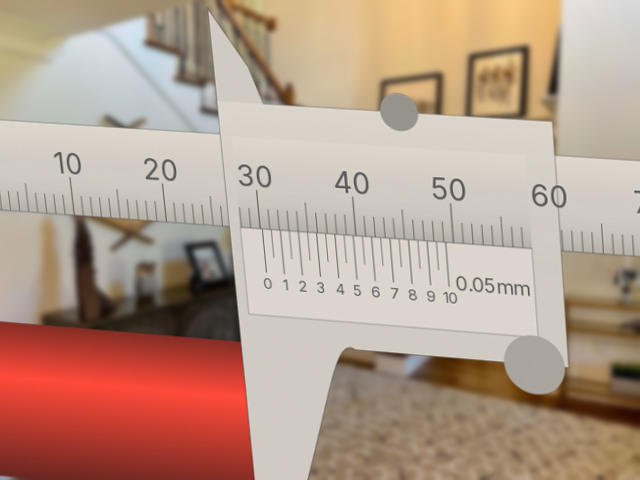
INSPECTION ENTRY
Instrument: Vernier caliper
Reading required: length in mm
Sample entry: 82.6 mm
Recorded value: 30.2 mm
